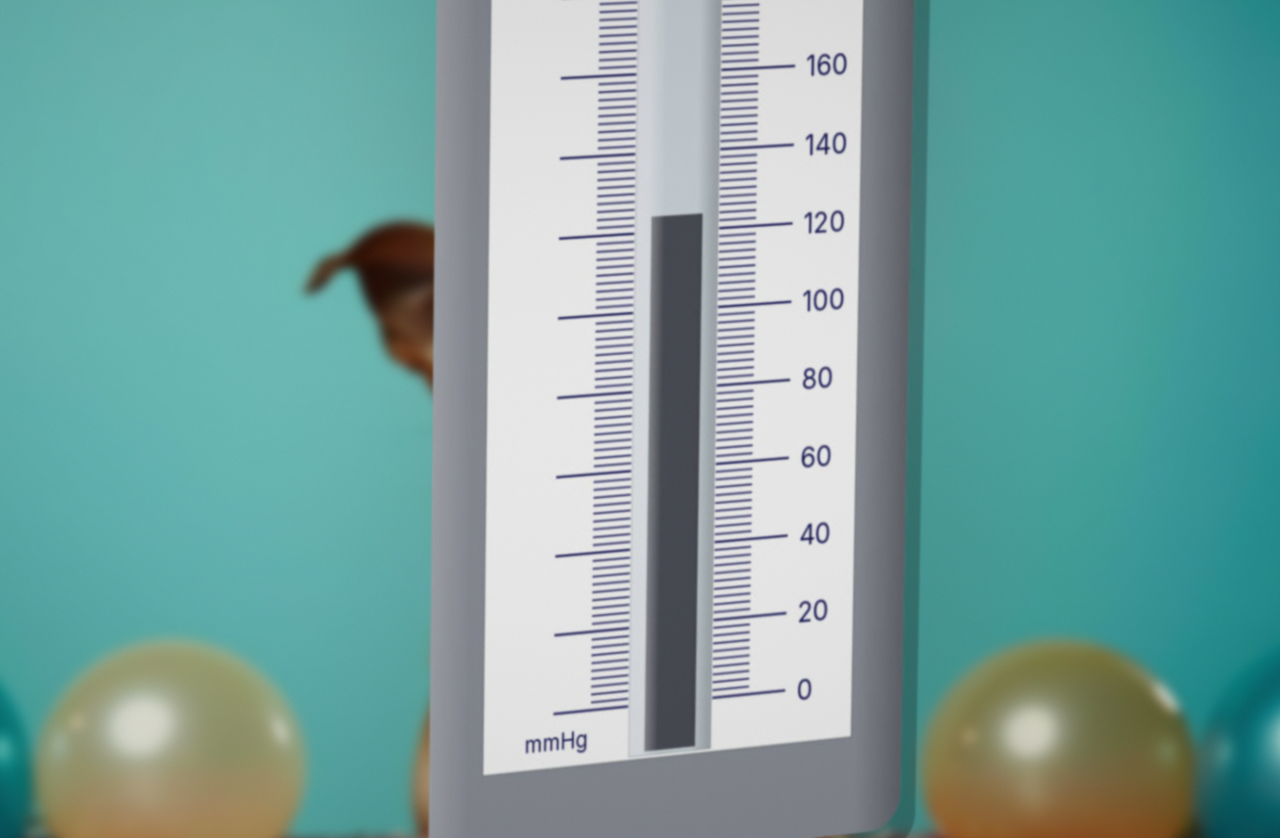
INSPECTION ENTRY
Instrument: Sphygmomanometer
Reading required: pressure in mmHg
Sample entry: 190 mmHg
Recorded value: 124 mmHg
